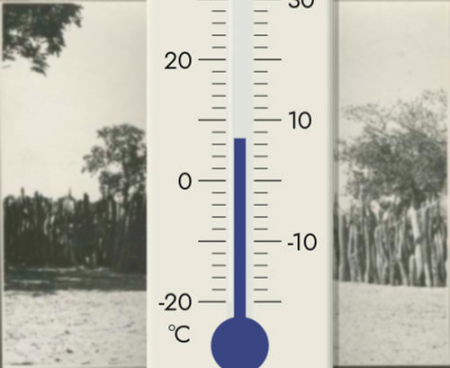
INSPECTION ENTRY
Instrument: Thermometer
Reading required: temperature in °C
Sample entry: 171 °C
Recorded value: 7 °C
